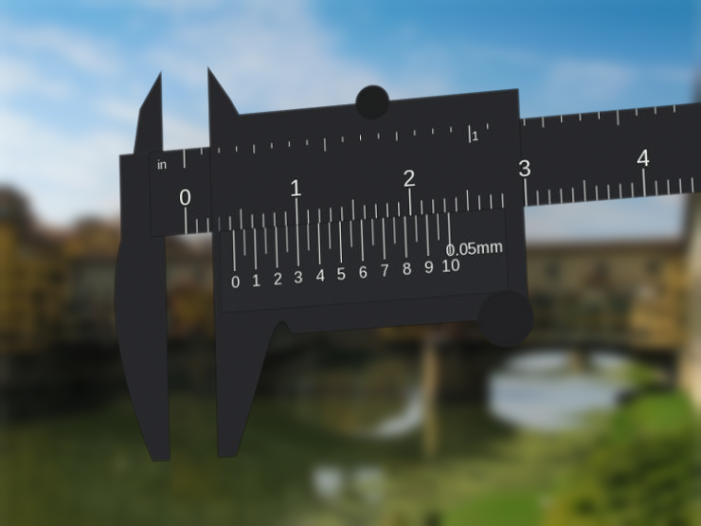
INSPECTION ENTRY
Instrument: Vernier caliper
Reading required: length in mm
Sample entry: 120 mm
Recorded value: 4.3 mm
